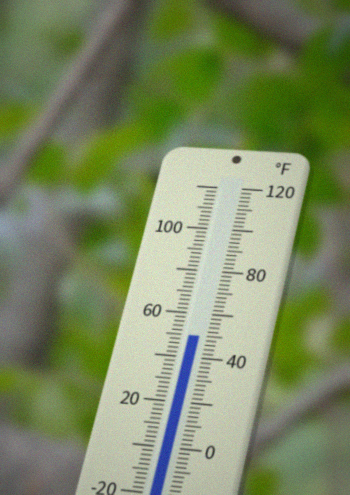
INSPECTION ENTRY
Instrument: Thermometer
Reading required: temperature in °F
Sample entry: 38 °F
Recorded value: 50 °F
